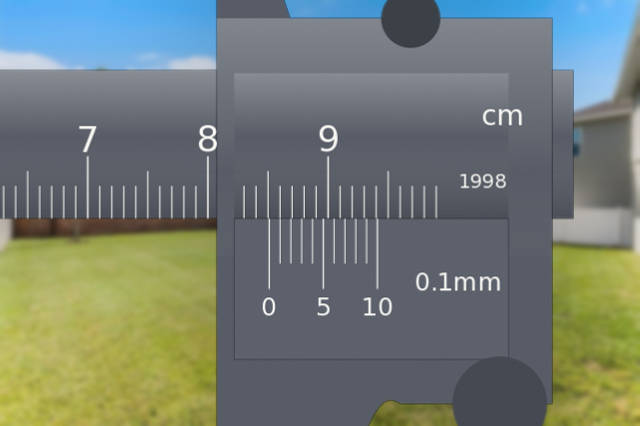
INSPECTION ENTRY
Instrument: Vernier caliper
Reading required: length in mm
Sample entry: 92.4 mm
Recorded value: 85.1 mm
